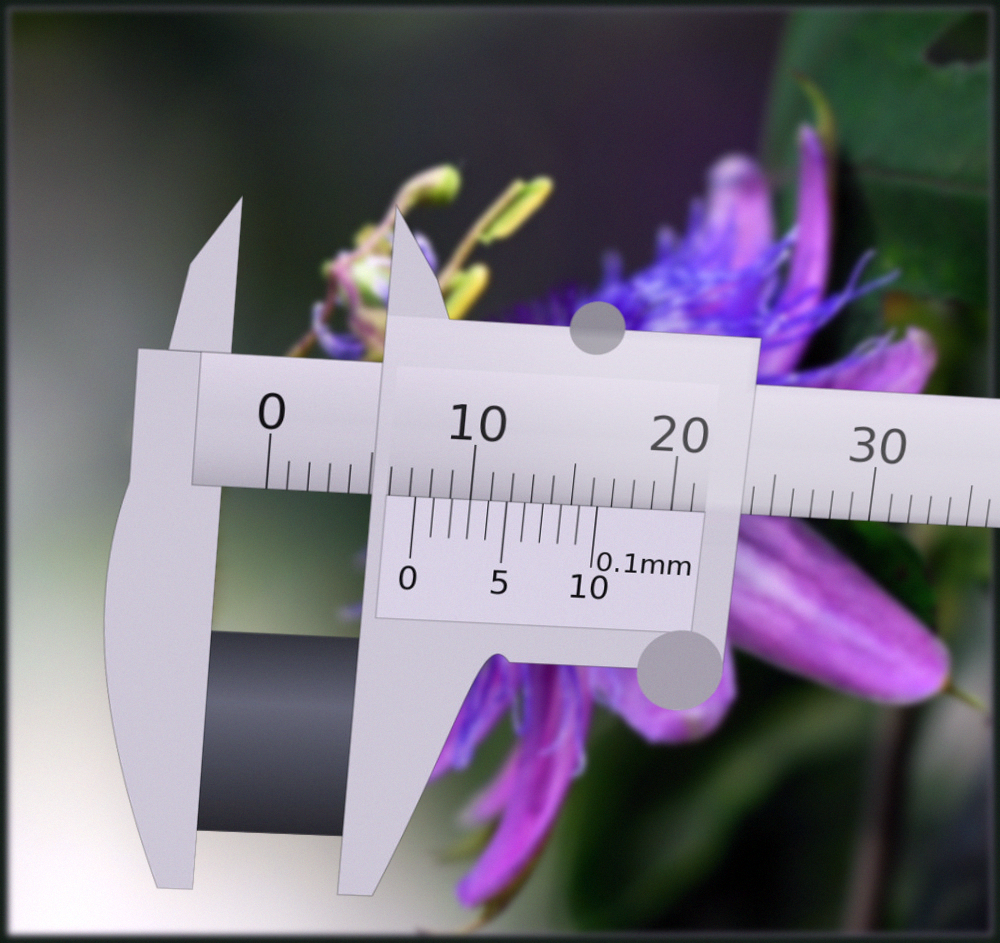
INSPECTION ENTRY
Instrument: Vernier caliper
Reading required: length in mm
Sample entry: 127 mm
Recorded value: 7.3 mm
